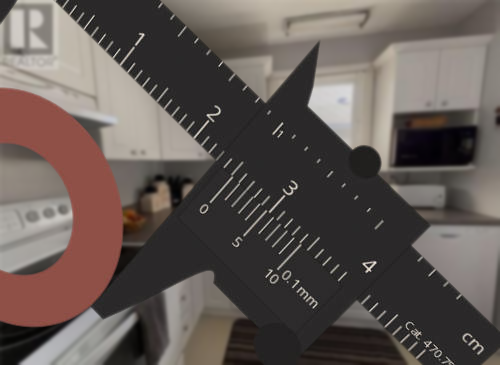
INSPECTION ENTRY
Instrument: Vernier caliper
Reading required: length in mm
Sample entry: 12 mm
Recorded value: 25.2 mm
